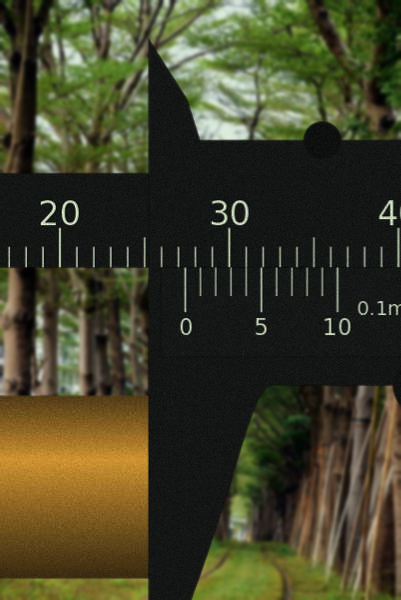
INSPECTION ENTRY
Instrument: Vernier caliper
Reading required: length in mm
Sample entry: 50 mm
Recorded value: 27.4 mm
